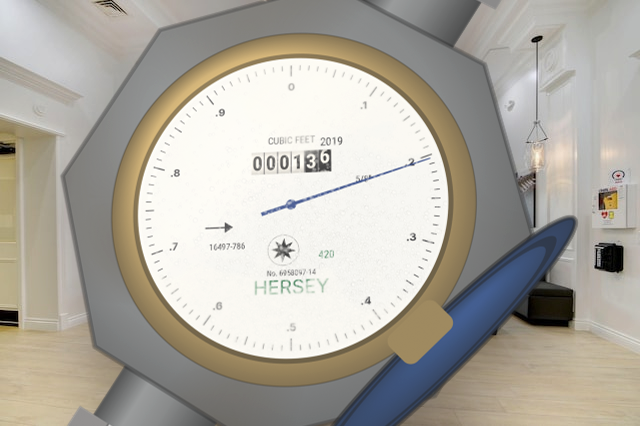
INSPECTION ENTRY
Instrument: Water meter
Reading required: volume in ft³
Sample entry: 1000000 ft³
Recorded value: 136.20 ft³
